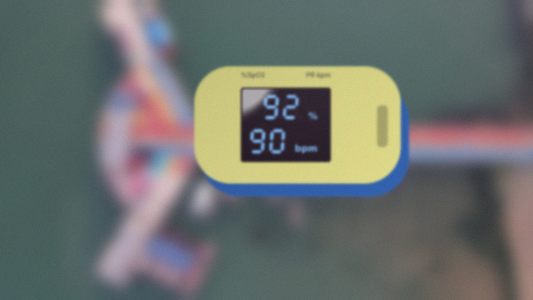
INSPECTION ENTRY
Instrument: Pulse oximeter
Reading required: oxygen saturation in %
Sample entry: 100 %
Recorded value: 92 %
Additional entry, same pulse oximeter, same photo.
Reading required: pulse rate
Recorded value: 90 bpm
